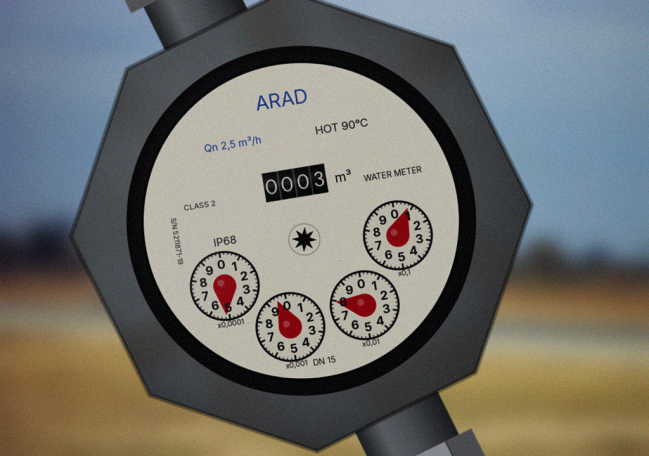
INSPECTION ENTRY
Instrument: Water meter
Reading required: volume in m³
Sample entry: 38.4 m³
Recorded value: 3.0795 m³
